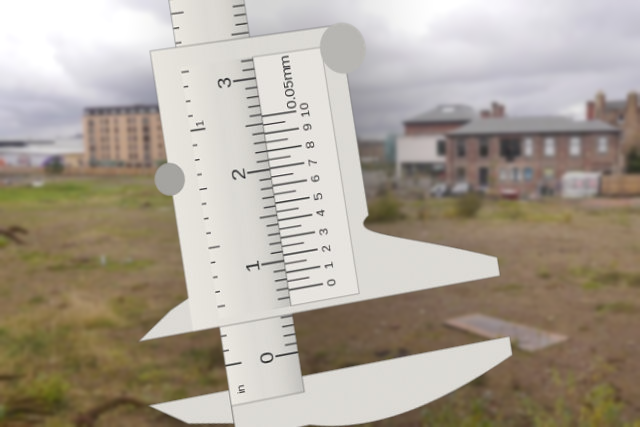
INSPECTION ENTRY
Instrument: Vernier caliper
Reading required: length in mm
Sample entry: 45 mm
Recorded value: 6.8 mm
